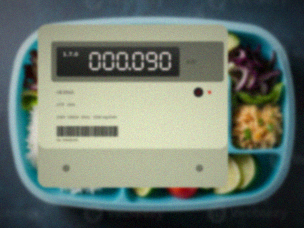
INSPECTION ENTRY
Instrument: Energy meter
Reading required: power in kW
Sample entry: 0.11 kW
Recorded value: 0.090 kW
